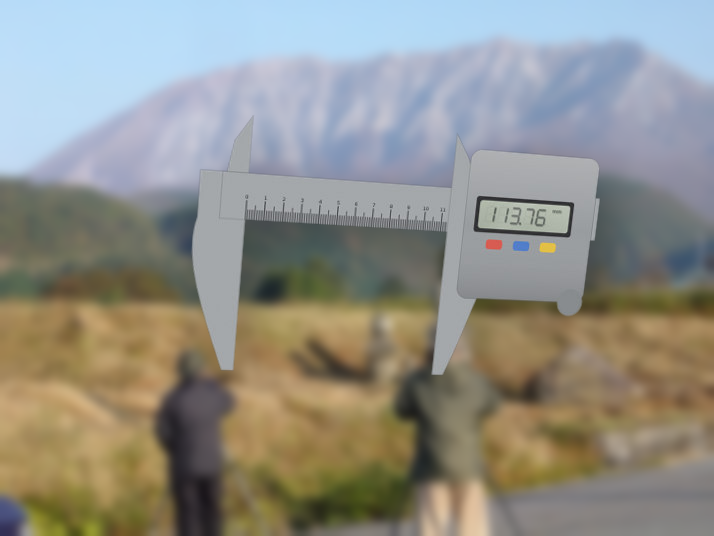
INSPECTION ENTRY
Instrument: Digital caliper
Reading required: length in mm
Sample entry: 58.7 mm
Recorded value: 113.76 mm
